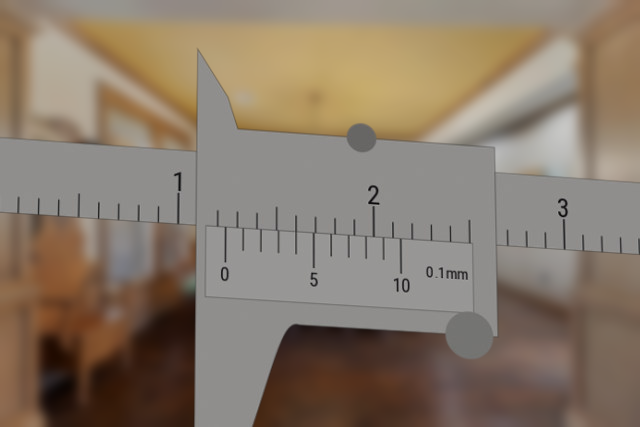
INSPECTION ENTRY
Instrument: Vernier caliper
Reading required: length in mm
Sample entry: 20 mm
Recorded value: 12.4 mm
